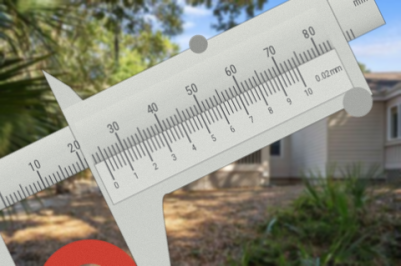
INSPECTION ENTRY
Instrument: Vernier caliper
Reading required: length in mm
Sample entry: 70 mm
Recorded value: 25.0 mm
